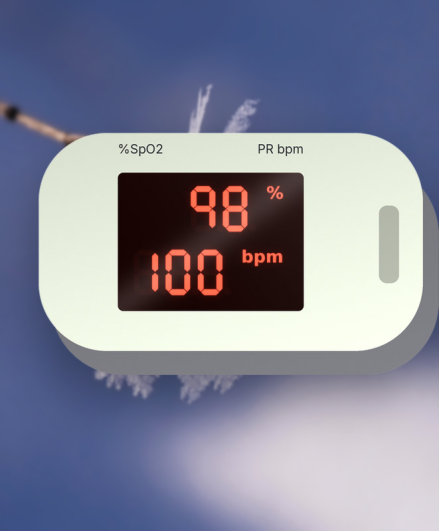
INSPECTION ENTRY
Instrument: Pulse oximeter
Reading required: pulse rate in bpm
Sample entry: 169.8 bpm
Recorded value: 100 bpm
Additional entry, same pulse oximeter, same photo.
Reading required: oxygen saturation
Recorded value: 98 %
